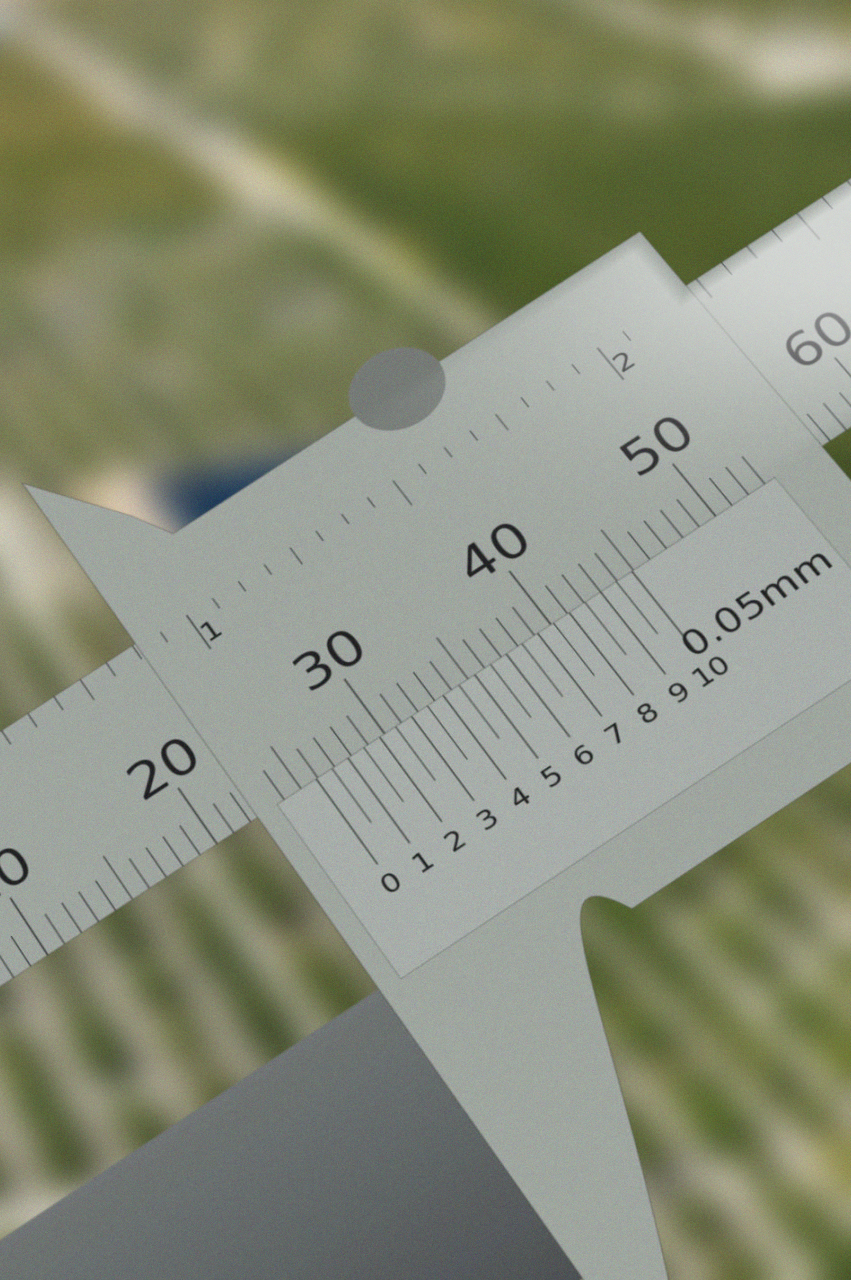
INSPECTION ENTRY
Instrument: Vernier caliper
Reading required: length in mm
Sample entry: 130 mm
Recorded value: 25.9 mm
